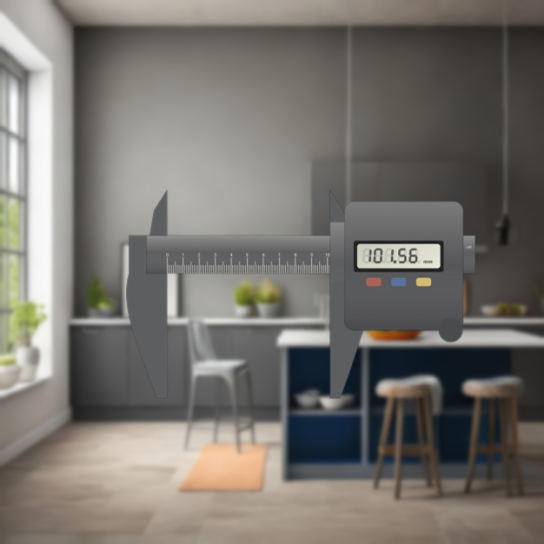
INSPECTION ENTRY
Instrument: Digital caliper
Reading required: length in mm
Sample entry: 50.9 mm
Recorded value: 101.56 mm
